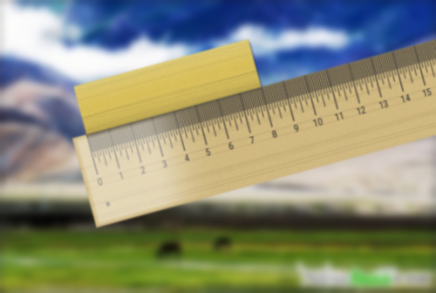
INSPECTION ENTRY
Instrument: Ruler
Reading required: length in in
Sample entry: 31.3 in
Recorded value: 8 in
